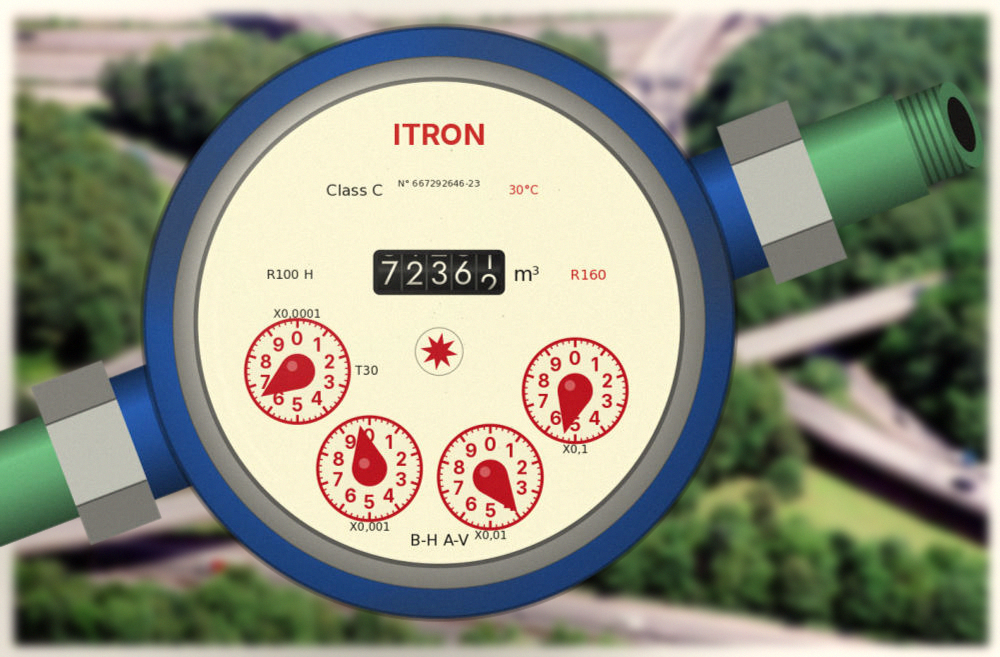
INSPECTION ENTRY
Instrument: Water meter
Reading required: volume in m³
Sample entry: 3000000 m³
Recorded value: 72361.5396 m³
